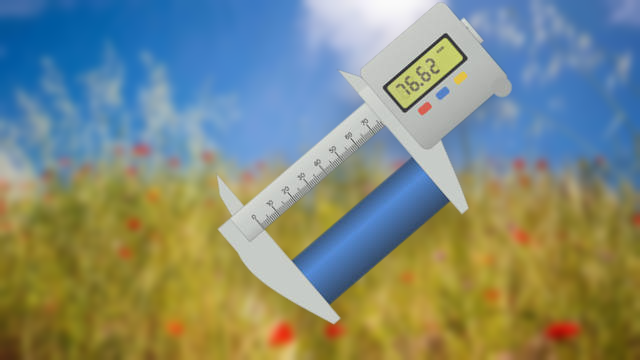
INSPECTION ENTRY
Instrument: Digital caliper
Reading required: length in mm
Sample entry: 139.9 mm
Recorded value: 76.62 mm
